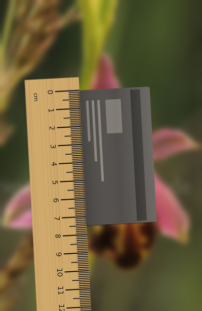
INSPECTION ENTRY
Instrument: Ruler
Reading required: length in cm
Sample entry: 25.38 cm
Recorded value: 7.5 cm
